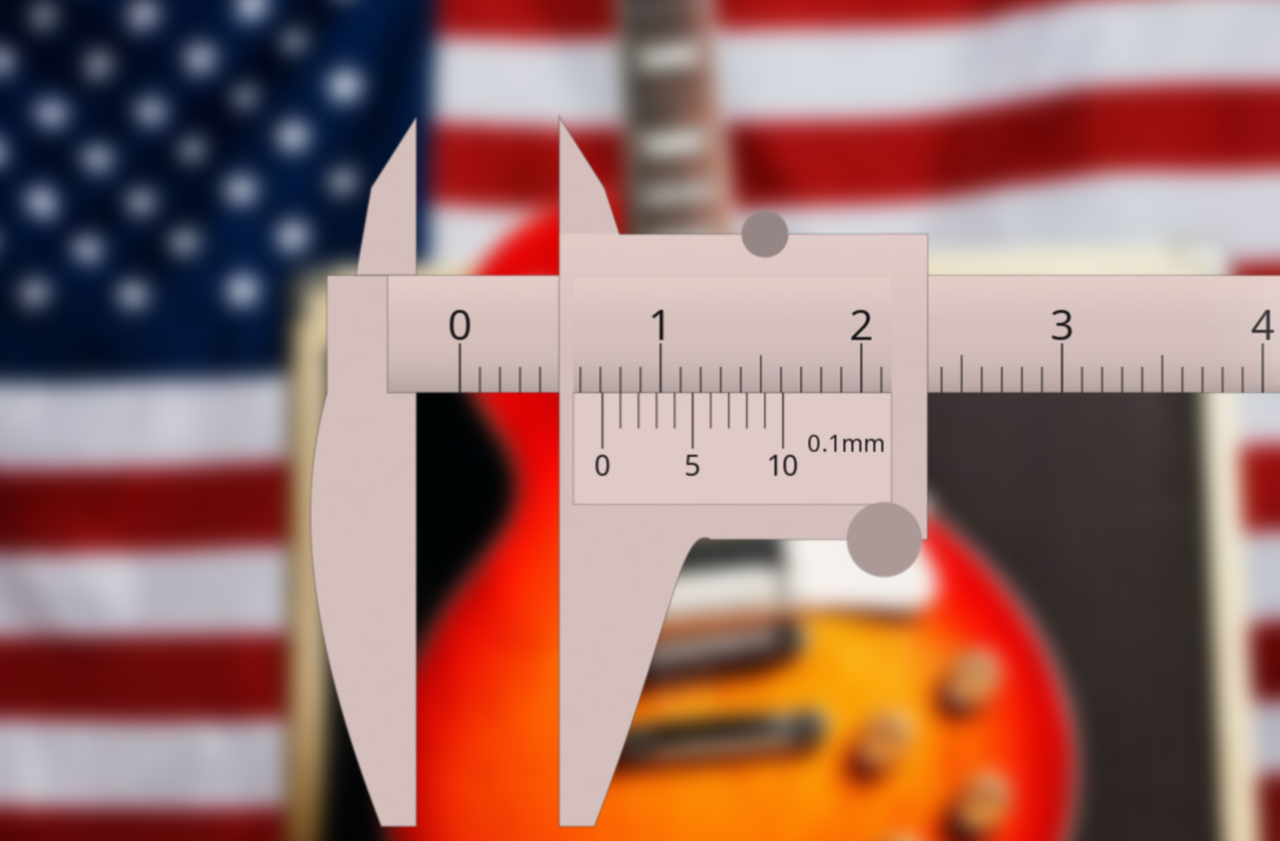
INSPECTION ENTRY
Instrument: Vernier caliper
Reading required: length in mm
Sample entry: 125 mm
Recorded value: 7.1 mm
